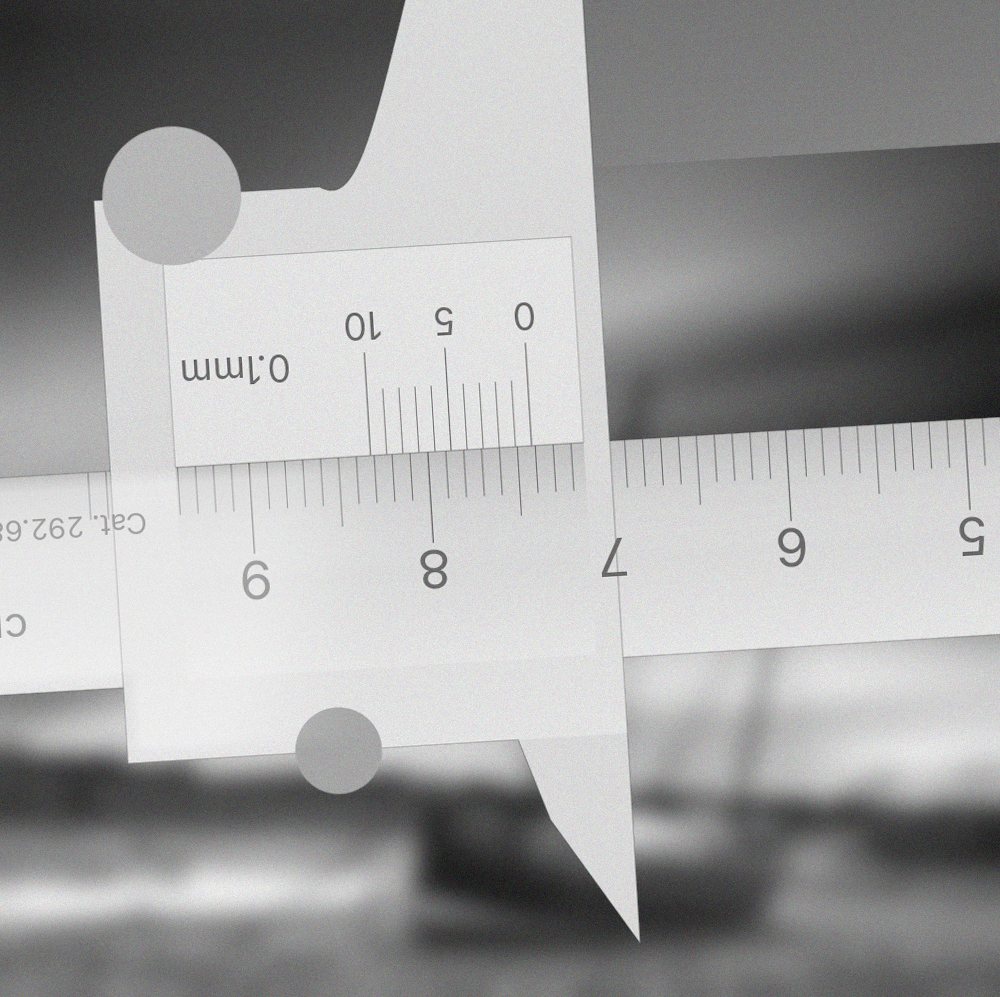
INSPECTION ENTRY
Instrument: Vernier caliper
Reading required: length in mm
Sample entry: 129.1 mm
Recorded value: 74.2 mm
